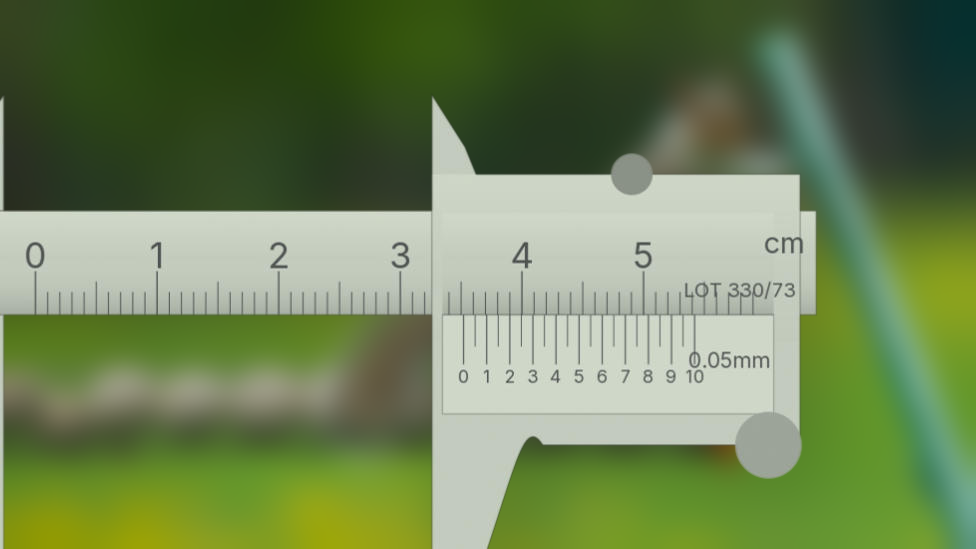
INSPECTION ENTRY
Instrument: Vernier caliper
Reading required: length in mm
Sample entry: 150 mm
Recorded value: 35.2 mm
